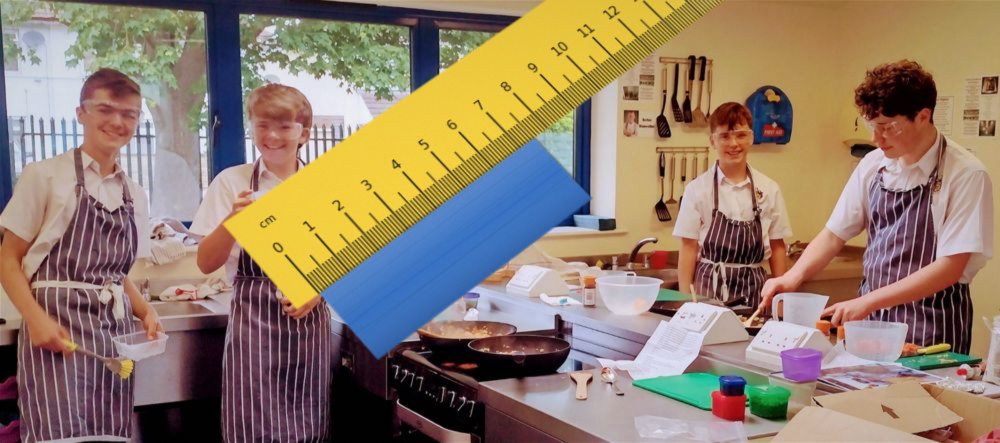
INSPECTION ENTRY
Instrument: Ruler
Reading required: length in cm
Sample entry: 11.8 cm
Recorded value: 7.5 cm
